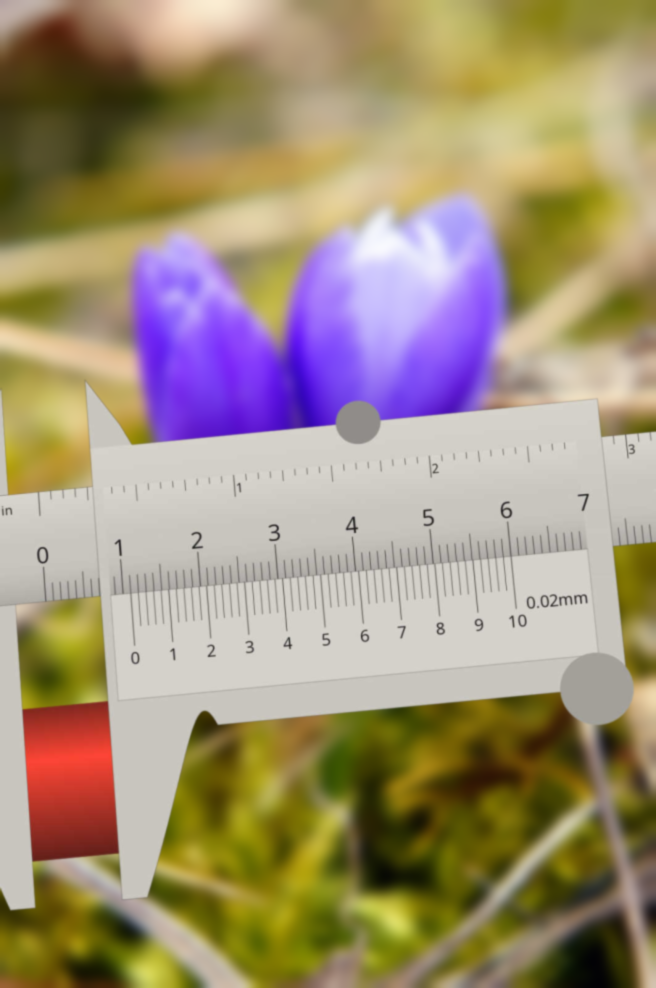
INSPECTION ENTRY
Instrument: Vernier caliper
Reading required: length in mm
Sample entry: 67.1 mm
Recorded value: 11.0 mm
